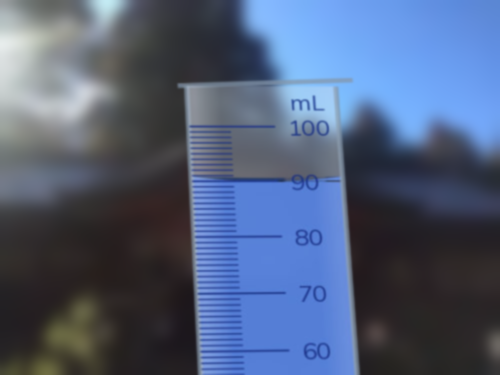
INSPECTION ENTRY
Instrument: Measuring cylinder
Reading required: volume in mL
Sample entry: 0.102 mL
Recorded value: 90 mL
